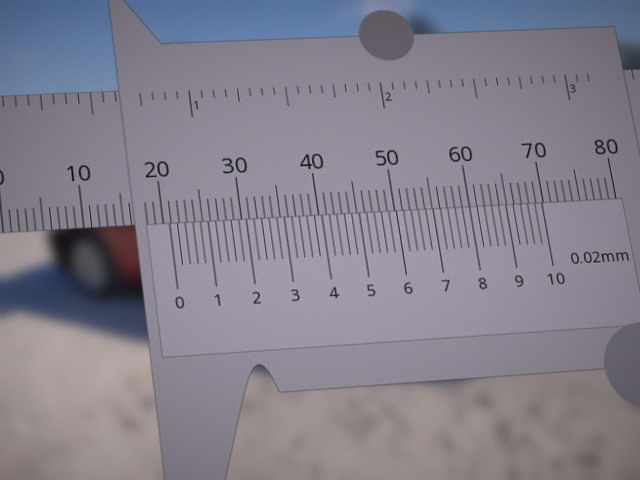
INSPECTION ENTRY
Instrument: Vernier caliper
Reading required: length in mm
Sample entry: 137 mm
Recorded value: 20.8 mm
